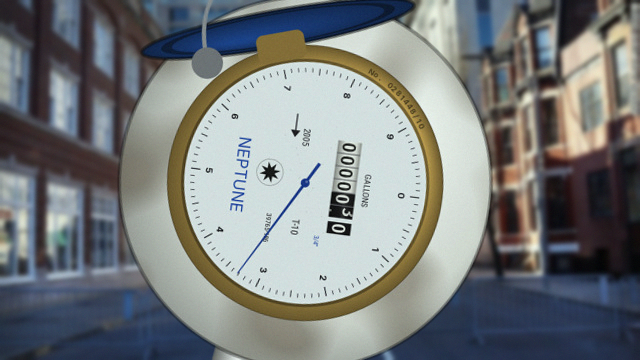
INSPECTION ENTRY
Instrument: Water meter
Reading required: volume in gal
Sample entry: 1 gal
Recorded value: 33.3 gal
